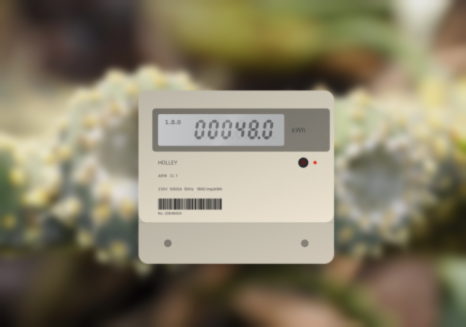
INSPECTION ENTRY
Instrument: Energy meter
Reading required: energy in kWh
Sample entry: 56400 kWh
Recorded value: 48.0 kWh
